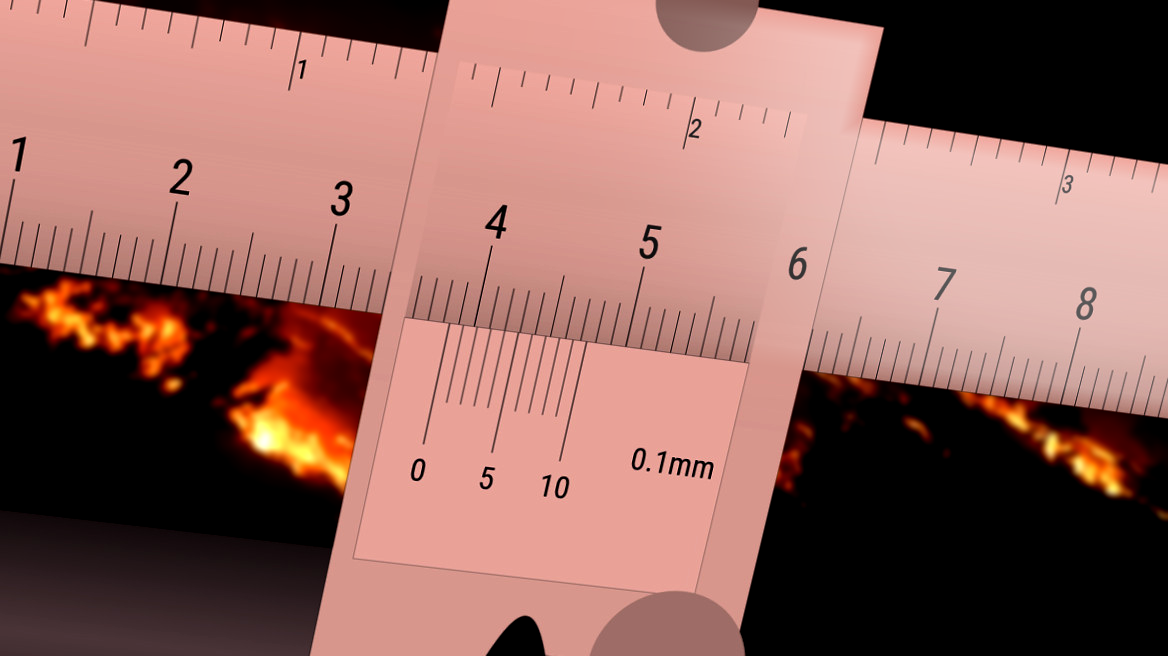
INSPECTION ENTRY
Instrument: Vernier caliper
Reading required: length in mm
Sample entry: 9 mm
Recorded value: 38.4 mm
